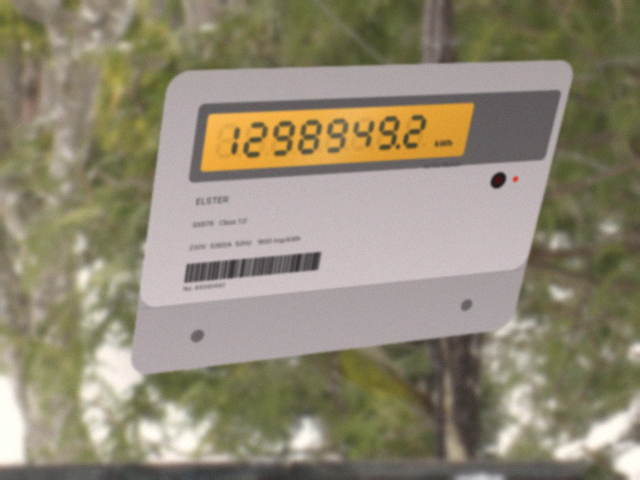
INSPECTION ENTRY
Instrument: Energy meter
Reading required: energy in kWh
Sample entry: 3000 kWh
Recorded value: 1298949.2 kWh
